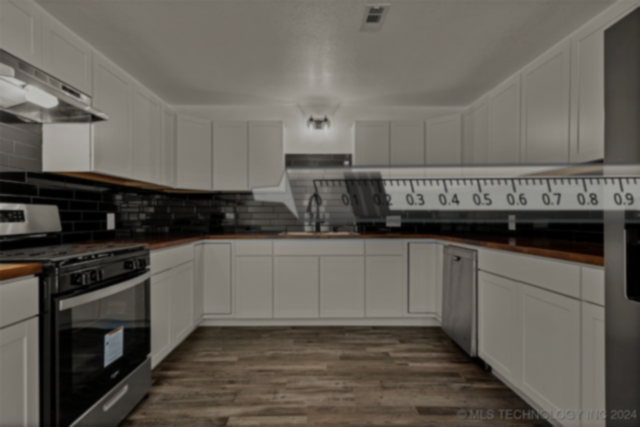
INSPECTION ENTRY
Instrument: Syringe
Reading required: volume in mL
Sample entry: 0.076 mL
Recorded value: 0.1 mL
